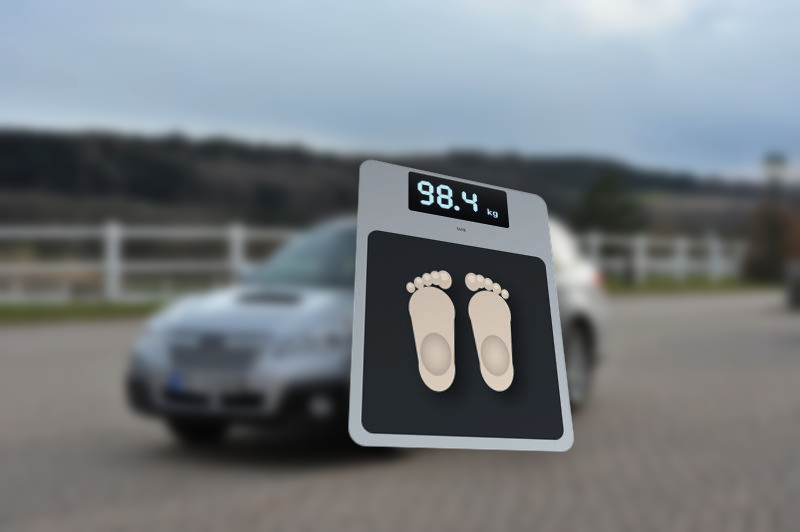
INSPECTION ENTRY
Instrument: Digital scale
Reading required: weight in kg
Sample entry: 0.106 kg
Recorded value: 98.4 kg
